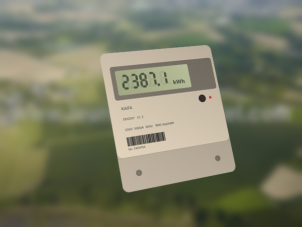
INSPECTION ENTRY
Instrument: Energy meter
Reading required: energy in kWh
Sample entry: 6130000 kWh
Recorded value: 2387.1 kWh
